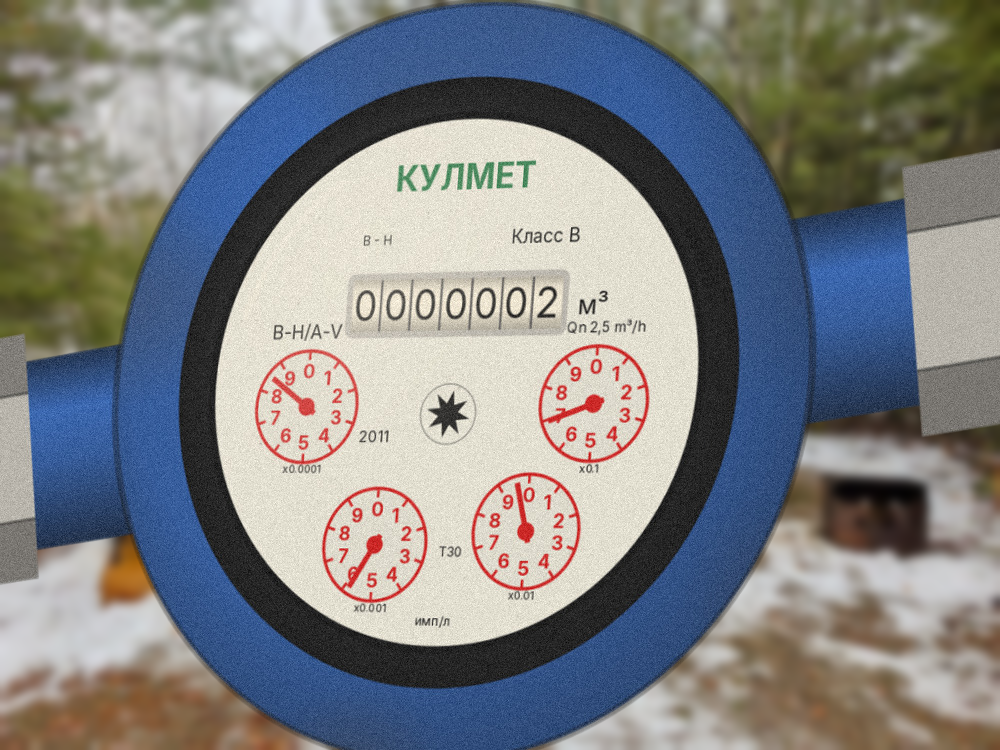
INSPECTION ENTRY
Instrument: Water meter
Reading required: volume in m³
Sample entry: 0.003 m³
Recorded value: 2.6958 m³
